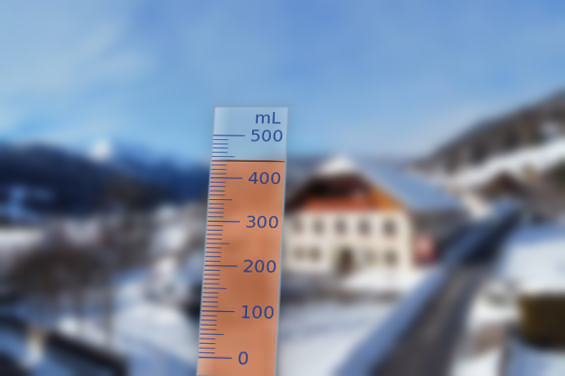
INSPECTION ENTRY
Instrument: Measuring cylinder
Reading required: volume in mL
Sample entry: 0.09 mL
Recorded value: 440 mL
